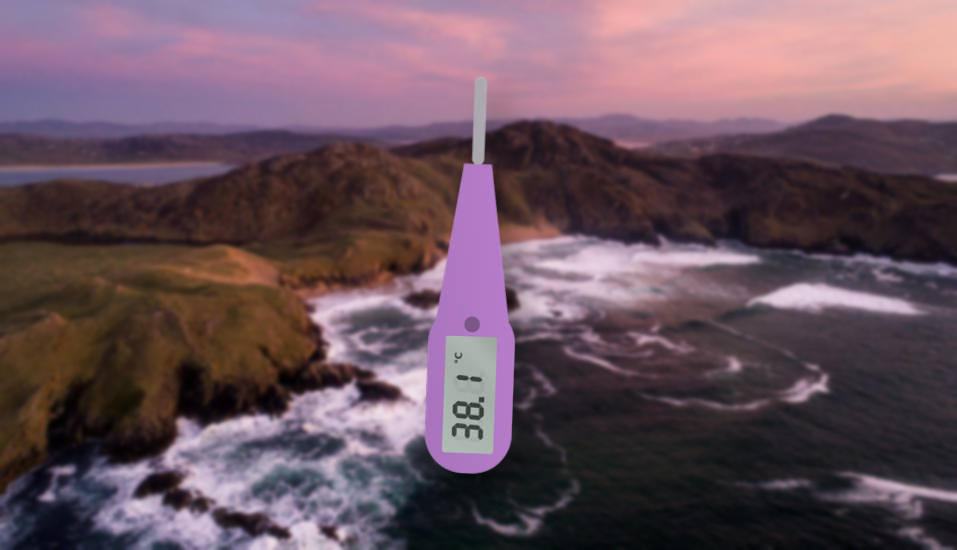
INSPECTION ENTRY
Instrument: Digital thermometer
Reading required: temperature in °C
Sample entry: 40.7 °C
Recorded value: 38.1 °C
